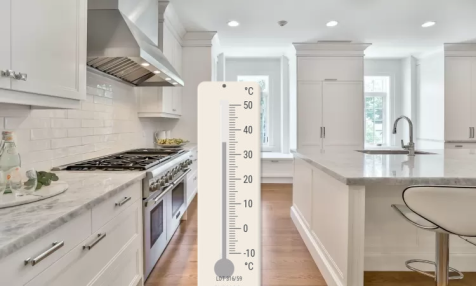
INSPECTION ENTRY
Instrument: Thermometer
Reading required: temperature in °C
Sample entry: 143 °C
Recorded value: 35 °C
